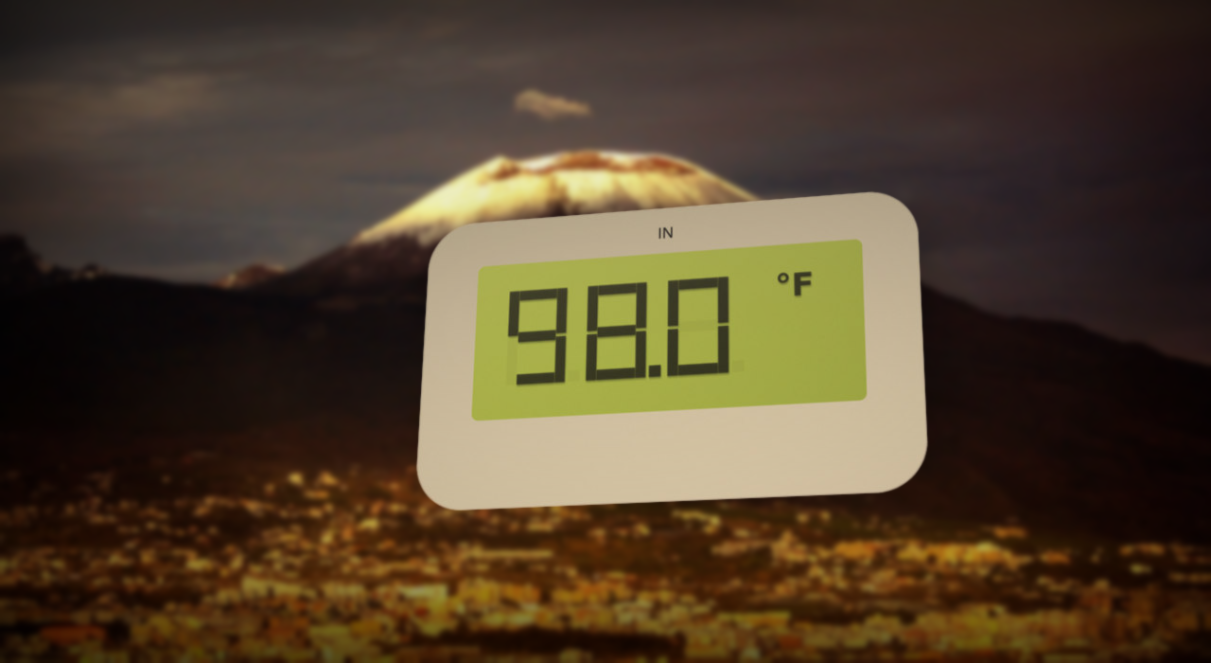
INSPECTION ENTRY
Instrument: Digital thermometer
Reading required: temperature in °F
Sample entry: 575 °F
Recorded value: 98.0 °F
